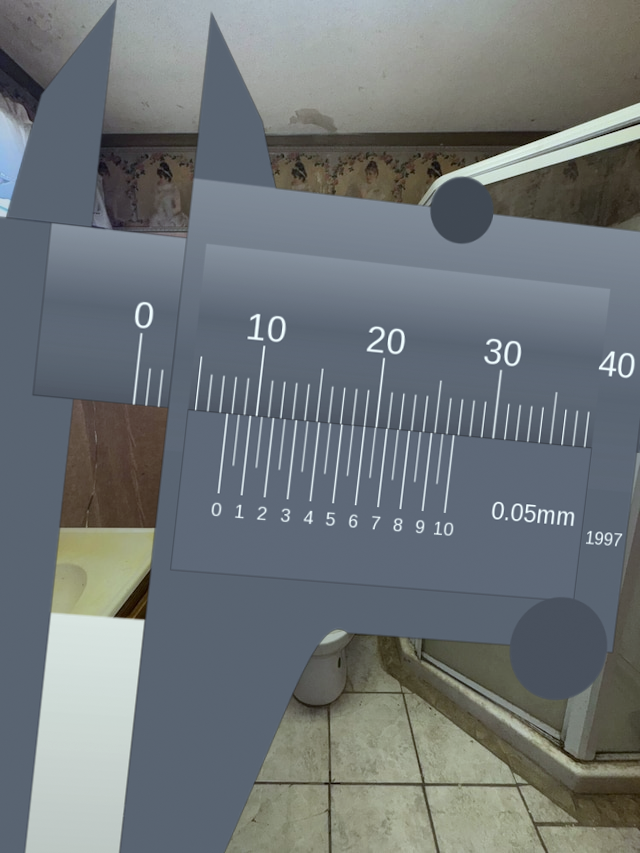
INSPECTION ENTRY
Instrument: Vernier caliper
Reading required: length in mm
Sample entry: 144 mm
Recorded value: 7.6 mm
